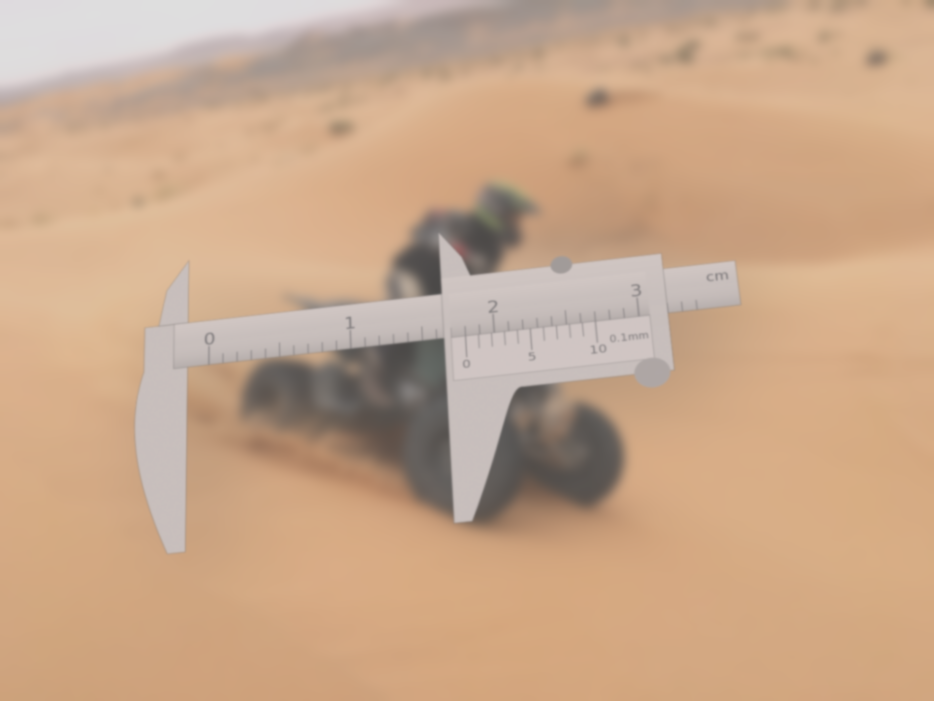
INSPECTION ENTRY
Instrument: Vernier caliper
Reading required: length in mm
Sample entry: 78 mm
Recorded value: 18.0 mm
